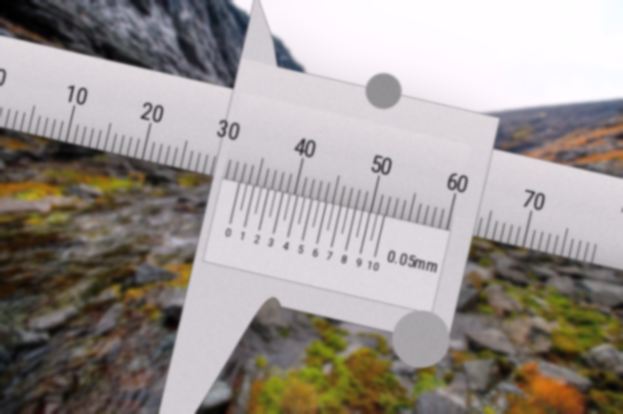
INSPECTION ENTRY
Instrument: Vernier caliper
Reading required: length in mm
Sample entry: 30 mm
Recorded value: 32.8 mm
